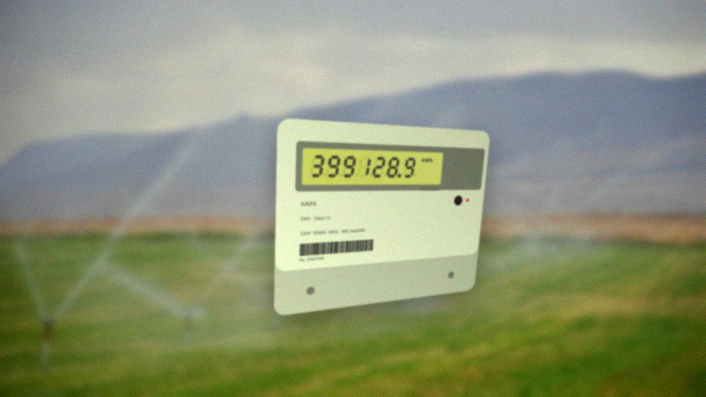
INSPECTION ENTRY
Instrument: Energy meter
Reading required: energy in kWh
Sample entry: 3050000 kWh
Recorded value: 399128.9 kWh
